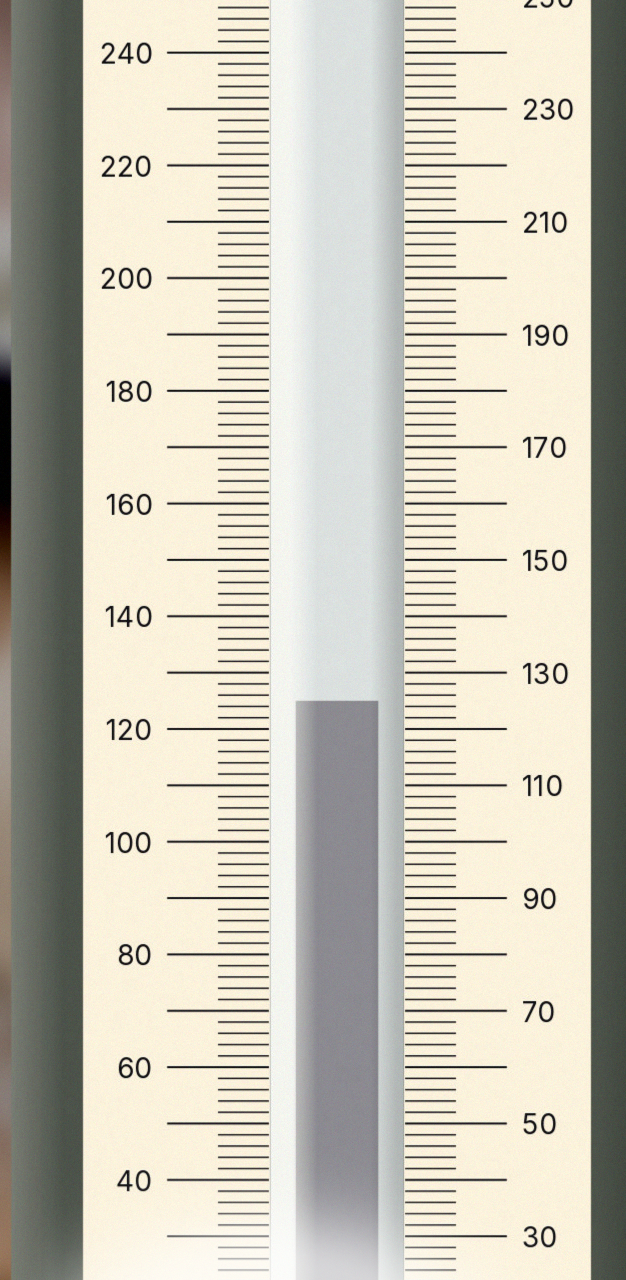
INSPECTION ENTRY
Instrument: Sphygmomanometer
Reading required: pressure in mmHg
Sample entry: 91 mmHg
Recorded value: 125 mmHg
